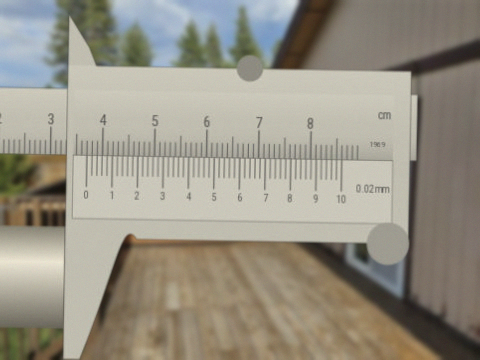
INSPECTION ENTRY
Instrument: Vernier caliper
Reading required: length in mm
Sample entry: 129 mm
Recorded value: 37.0 mm
